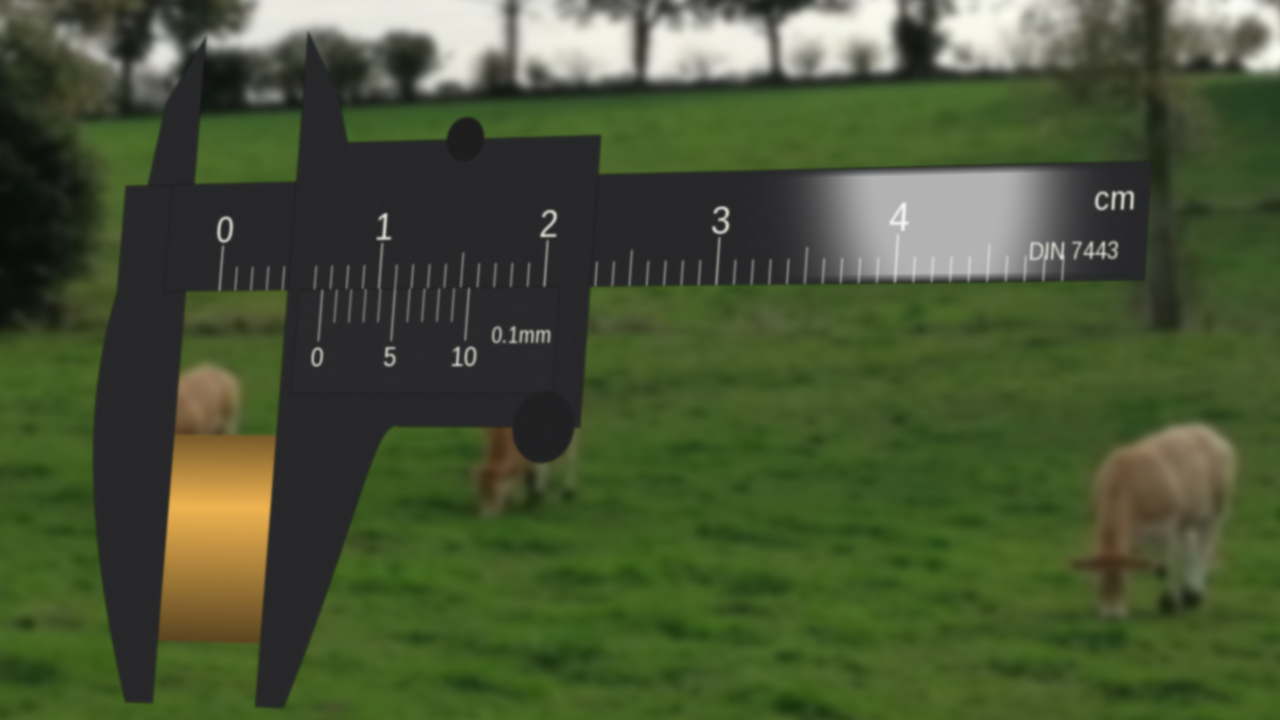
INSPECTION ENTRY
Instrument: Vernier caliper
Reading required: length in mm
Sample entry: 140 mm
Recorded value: 6.5 mm
